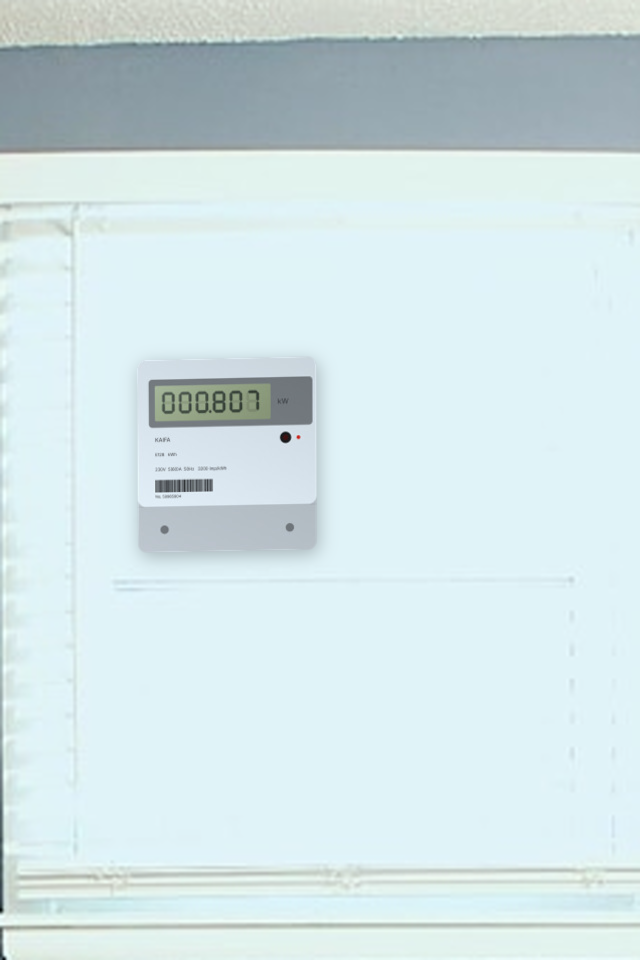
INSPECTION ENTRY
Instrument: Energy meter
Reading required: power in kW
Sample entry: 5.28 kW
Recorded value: 0.807 kW
